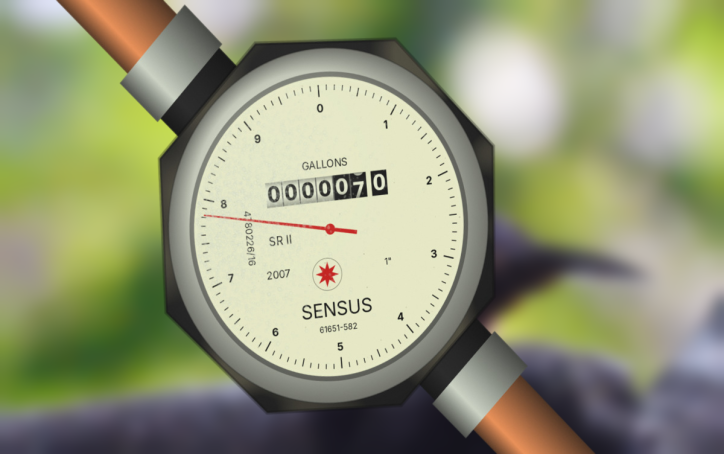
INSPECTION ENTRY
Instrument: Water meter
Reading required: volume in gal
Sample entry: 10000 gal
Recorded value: 67.8 gal
